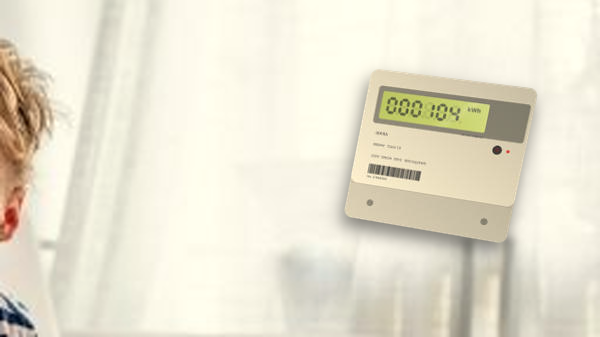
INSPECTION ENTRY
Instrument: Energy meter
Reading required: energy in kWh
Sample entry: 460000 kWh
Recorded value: 104 kWh
